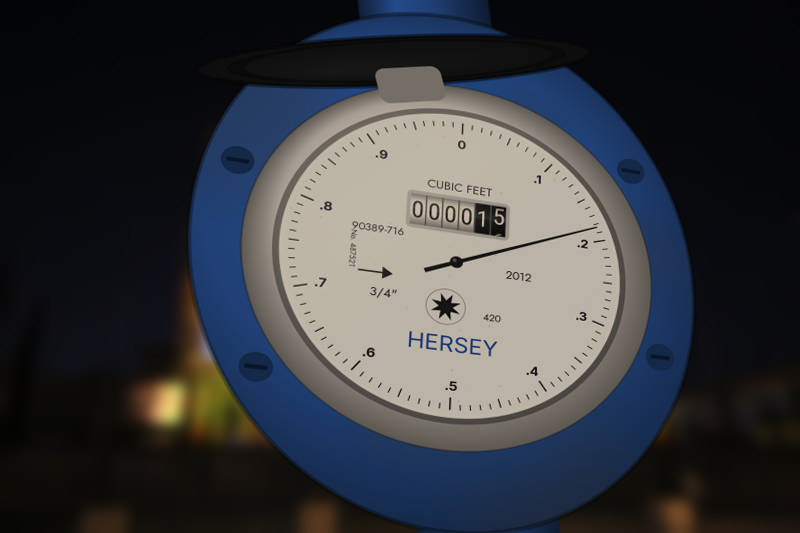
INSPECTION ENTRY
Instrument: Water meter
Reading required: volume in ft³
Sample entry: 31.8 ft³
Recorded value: 15.18 ft³
